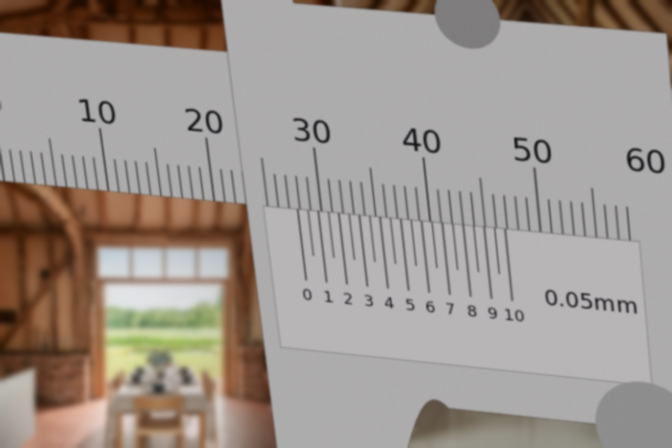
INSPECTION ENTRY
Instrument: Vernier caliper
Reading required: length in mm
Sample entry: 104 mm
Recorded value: 27.8 mm
